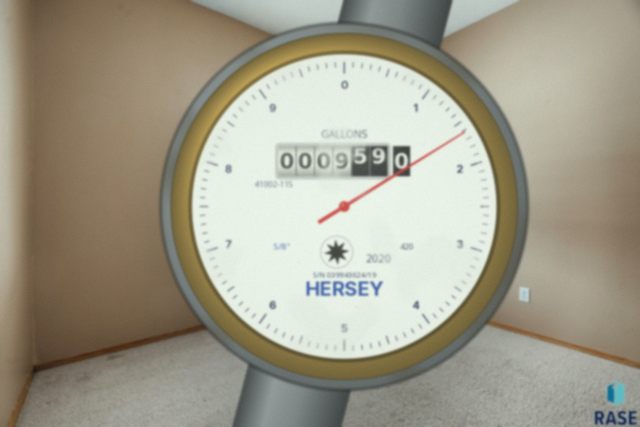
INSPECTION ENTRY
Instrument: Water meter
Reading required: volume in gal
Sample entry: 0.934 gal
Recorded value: 9591.6 gal
